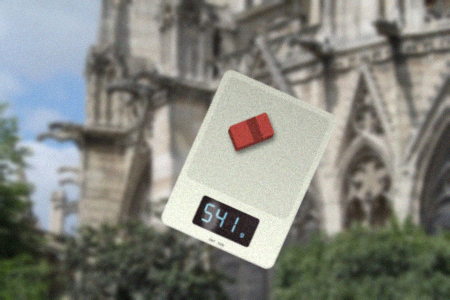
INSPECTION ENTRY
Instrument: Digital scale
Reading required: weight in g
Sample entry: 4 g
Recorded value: 541 g
